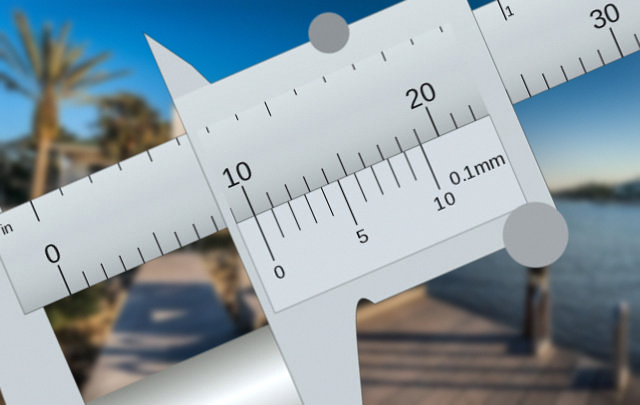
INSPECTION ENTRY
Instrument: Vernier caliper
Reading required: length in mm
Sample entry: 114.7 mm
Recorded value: 10.0 mm
